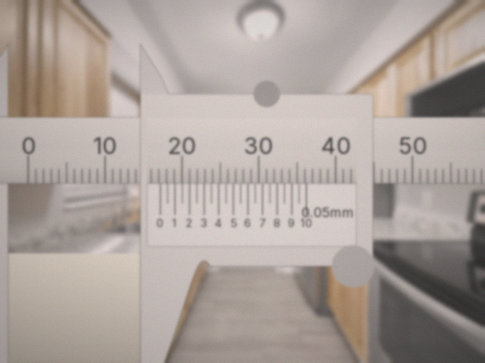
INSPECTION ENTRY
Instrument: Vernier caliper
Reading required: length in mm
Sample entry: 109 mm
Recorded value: 17.2 mm
